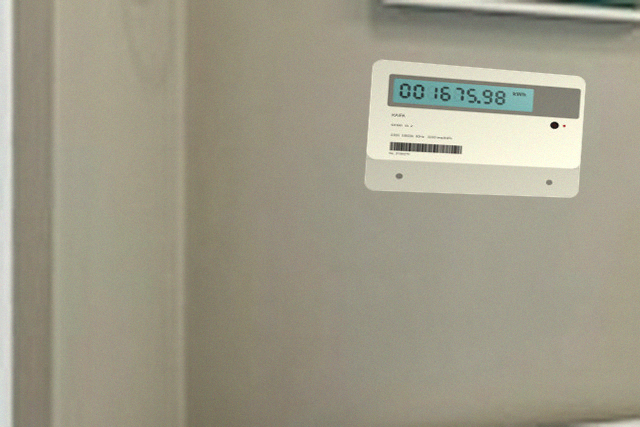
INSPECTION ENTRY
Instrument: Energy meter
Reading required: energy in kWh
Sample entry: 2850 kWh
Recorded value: 1675.98 kWh
